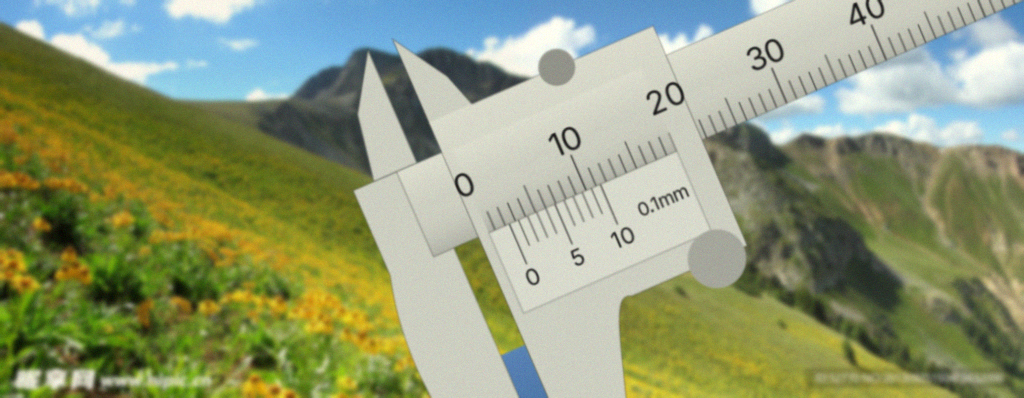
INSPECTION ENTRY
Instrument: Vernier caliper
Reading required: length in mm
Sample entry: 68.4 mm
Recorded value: 2.4 mm
